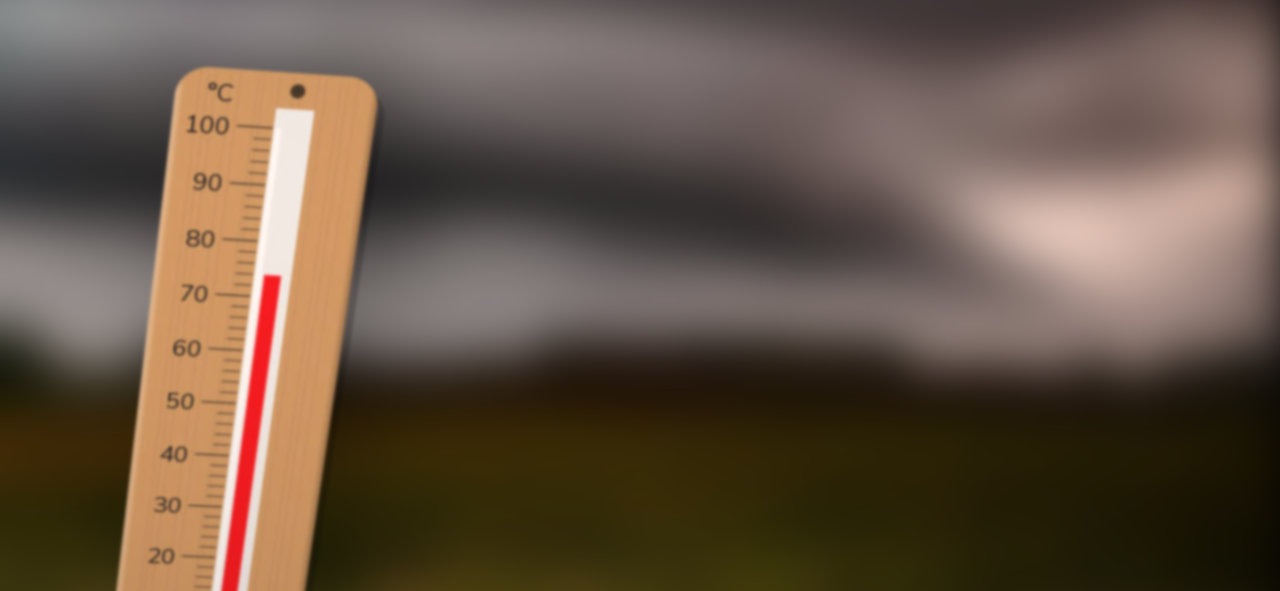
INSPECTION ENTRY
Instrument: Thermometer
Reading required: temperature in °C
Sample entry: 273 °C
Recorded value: 74 °C
